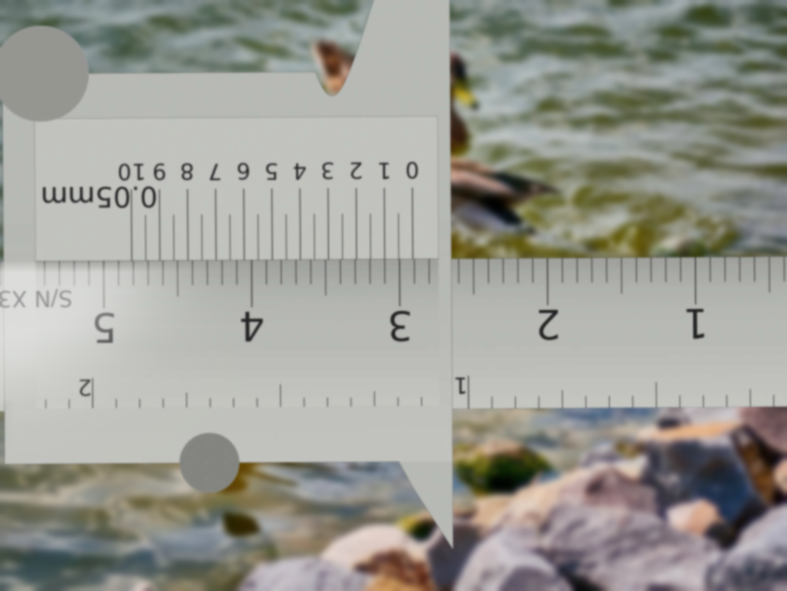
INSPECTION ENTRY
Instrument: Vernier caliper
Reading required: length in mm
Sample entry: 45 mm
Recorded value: 29.1 mm
